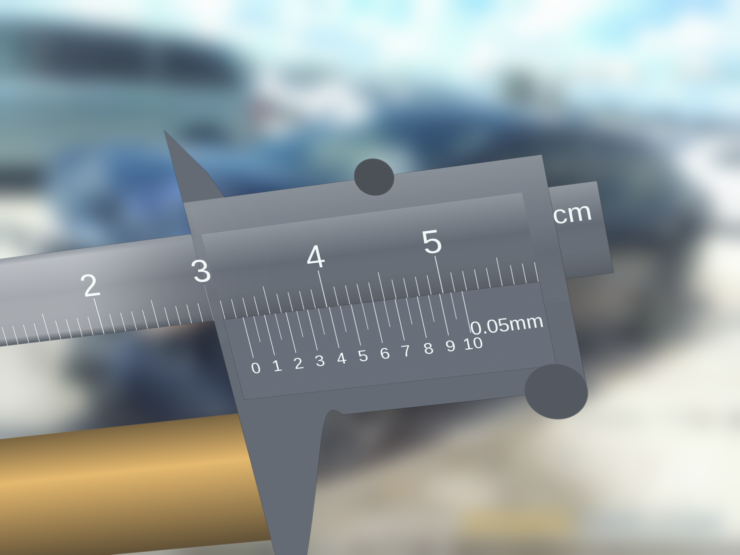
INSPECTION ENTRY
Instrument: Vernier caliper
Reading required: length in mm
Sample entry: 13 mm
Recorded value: 32.6 mm
